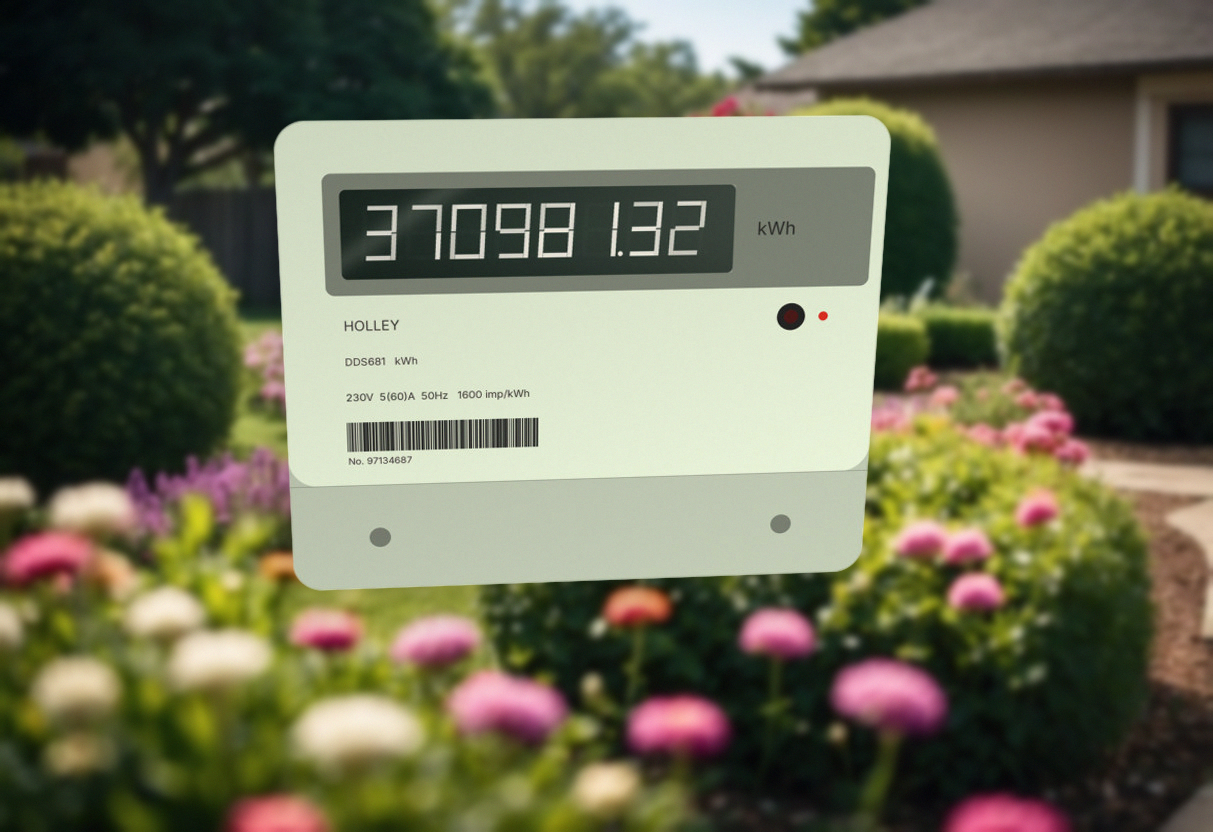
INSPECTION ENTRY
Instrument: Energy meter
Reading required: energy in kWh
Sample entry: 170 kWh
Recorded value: 370981.32 kWh
